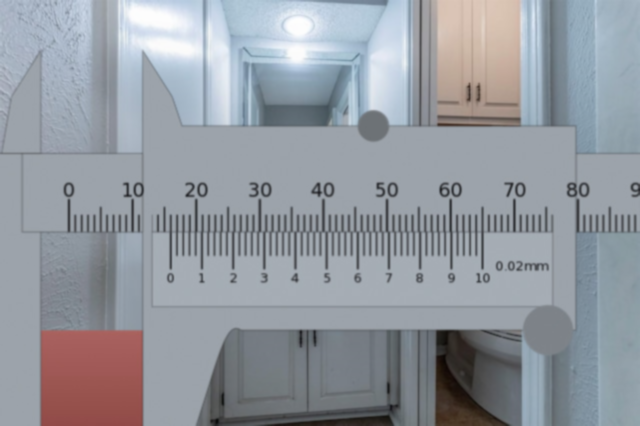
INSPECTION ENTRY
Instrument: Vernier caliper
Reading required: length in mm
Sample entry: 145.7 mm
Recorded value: 16.0 mm
